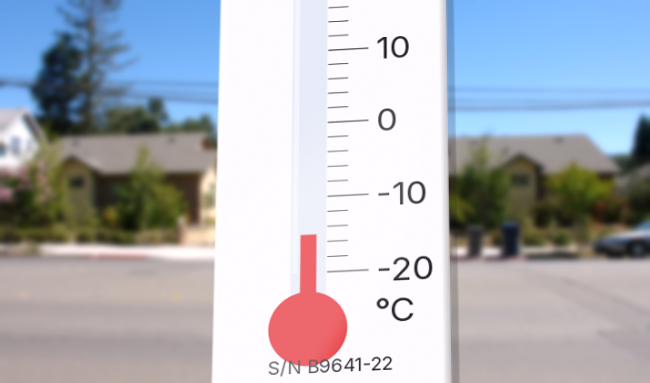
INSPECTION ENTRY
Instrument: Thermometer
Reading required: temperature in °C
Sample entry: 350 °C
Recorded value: -15 °C
